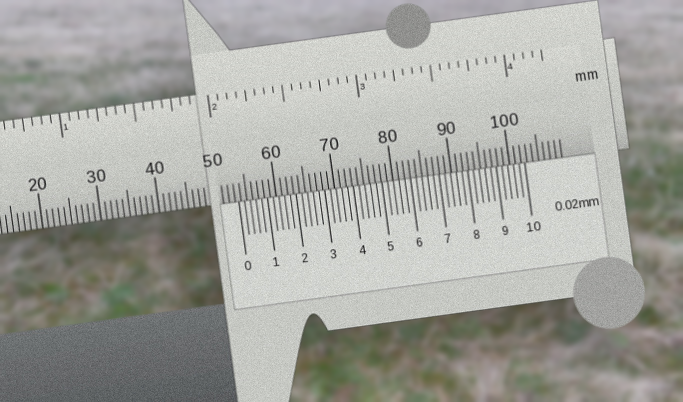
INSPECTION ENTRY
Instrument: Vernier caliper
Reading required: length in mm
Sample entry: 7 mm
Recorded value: 53.6 mm
